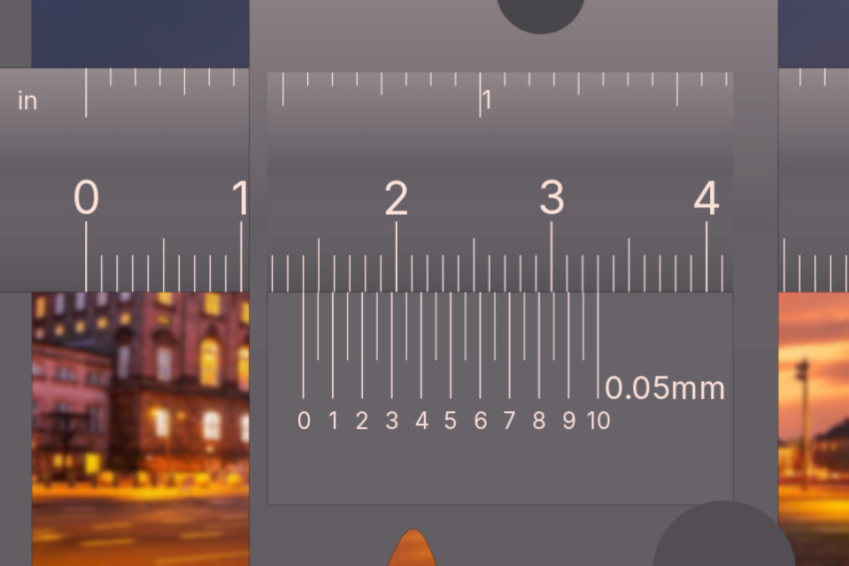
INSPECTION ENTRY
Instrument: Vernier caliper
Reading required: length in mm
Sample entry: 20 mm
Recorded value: 14.0 mm
